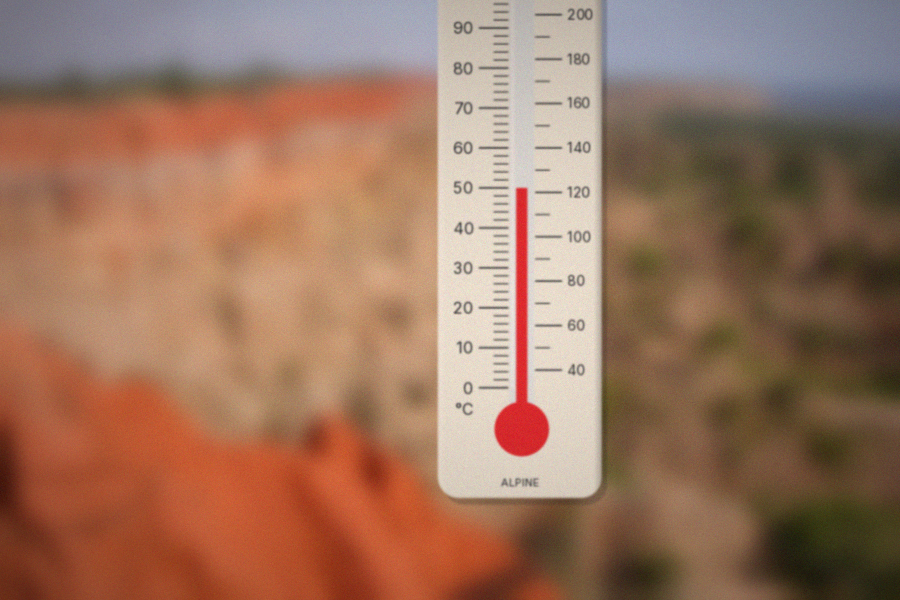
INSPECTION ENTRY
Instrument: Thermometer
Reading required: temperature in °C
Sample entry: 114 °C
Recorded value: 50 °C
